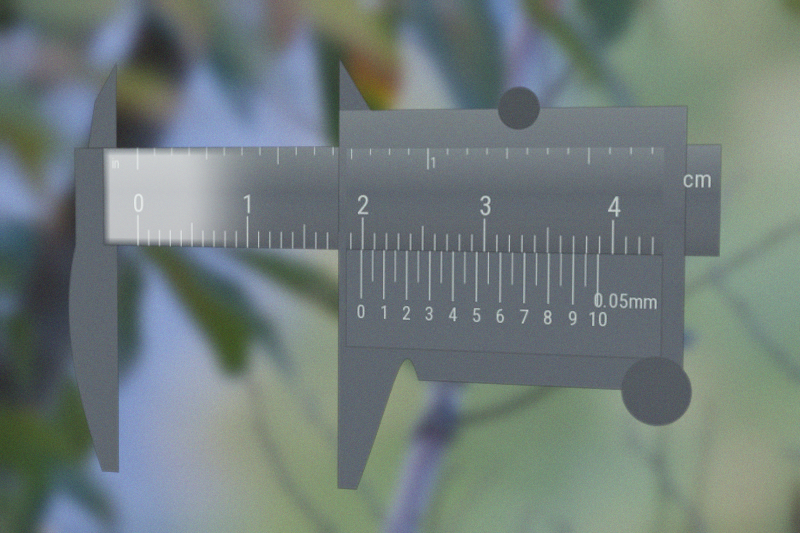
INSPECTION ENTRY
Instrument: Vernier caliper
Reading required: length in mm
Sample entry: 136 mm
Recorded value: 19.9 mm
